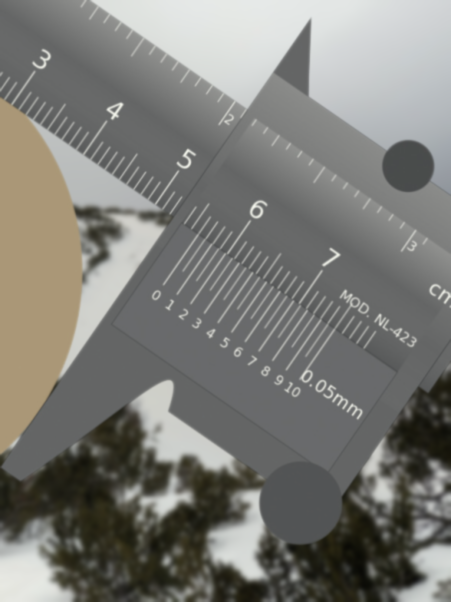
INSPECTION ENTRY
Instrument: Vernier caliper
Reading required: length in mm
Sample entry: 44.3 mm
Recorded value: 56.0 mm
